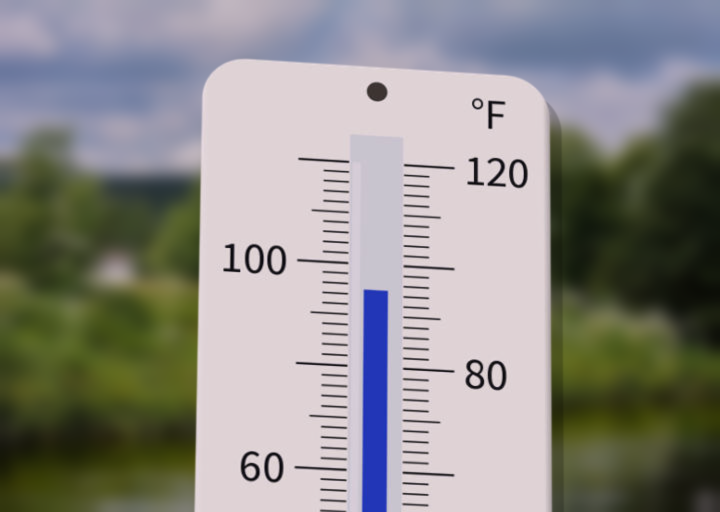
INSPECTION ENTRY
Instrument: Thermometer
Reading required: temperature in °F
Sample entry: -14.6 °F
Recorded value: 95 °F
